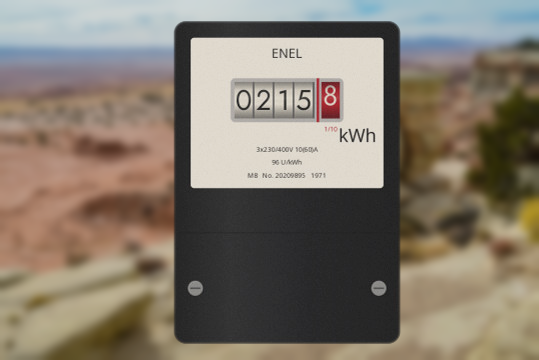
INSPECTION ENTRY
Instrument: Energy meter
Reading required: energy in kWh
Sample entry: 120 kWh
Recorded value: 215.8 kWh
